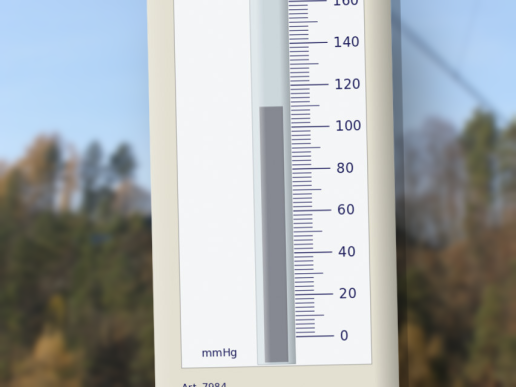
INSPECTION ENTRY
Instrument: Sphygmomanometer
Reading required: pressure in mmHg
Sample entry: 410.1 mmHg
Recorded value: 110 mmHg
